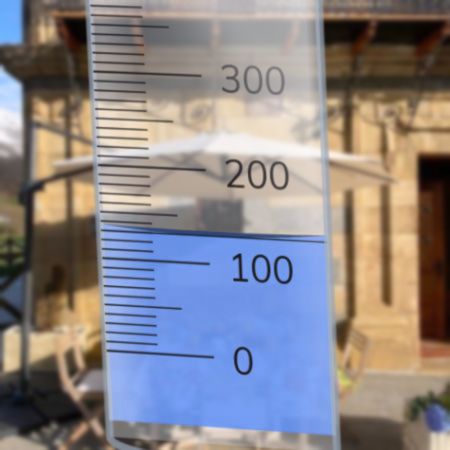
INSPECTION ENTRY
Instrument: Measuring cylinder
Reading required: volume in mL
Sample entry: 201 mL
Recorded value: 130 mL
